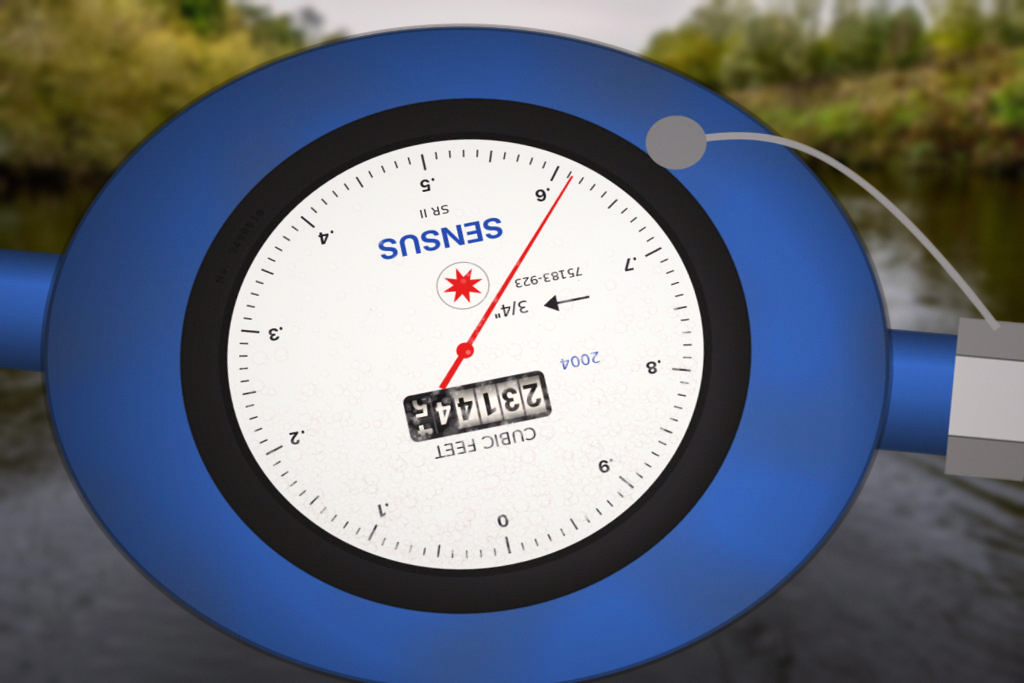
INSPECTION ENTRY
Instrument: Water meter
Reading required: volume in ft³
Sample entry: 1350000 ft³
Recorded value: 231444.61 ft³
